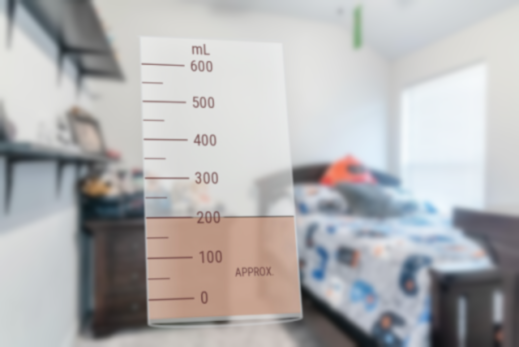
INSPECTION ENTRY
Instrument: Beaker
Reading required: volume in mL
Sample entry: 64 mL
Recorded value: 200 mL
